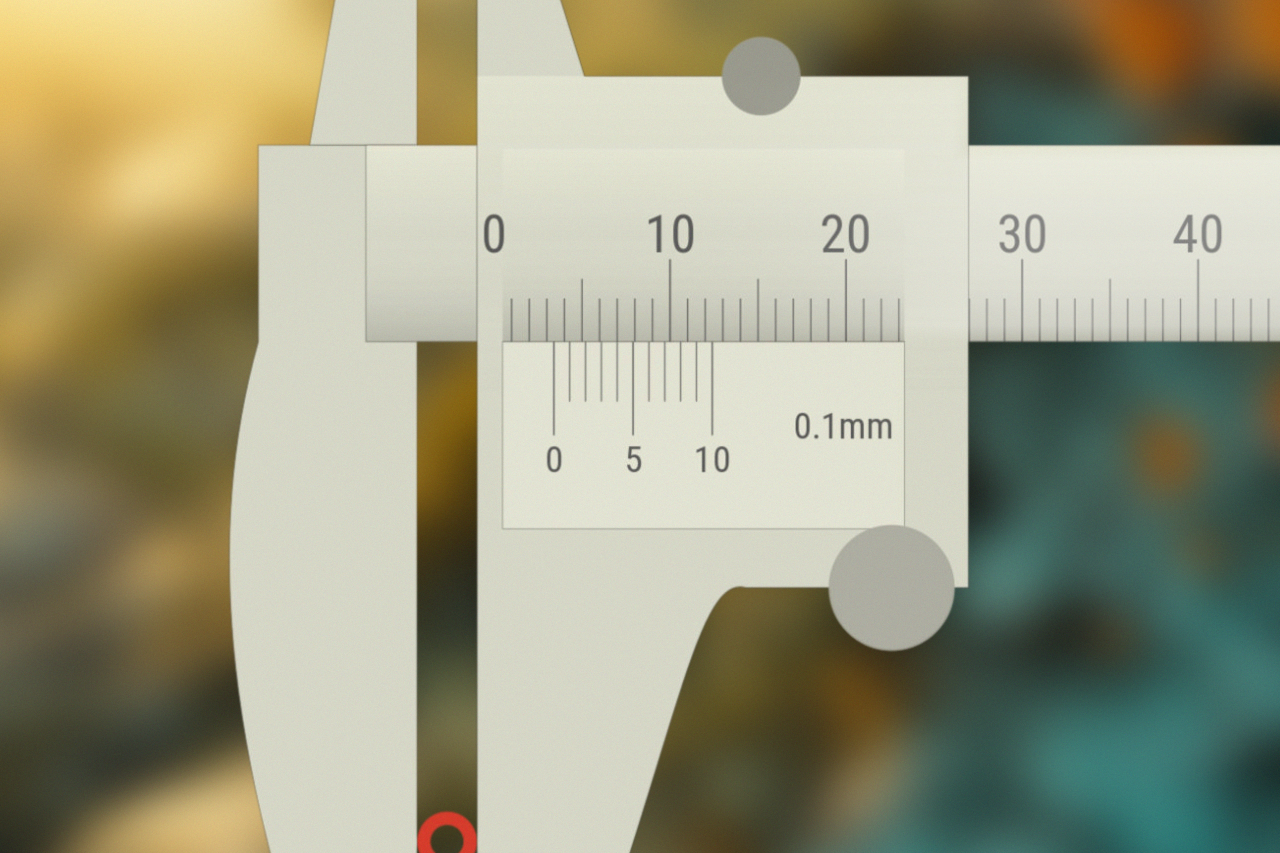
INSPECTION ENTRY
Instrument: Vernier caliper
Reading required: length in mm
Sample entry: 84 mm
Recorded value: 3.4 mm
